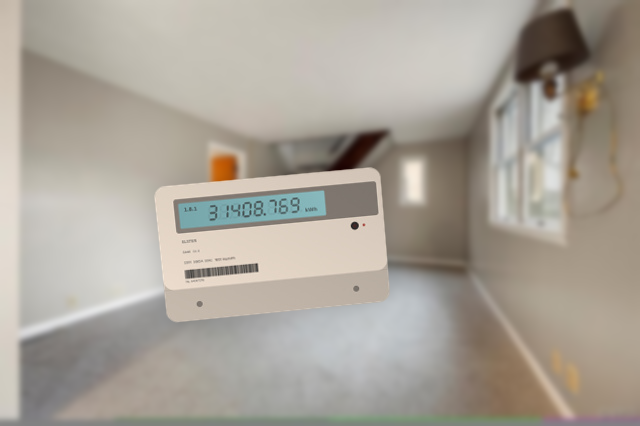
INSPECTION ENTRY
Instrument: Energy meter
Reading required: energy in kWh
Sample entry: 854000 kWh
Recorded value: 31408.769 kWh
